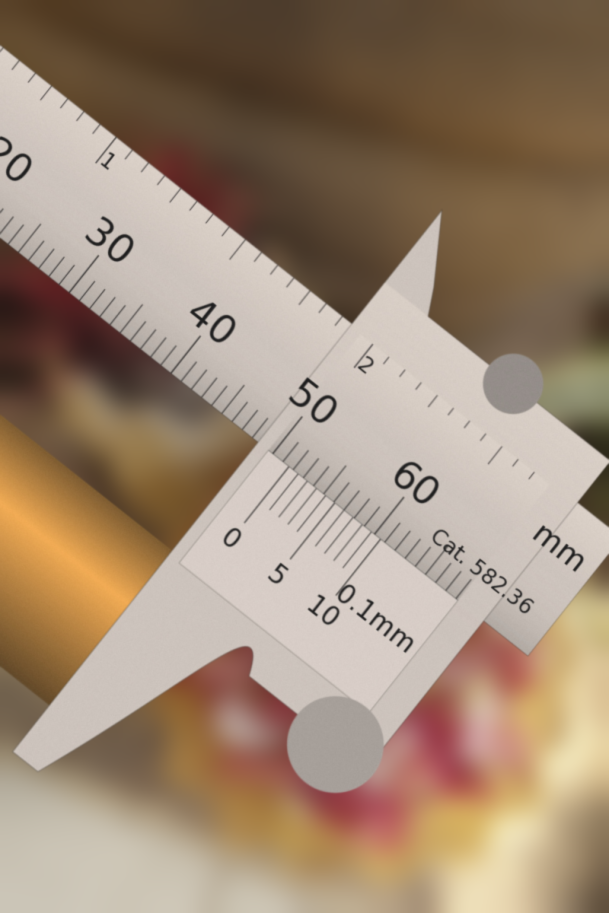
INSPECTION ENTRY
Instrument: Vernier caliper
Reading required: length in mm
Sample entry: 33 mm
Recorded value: 51.6 mm
